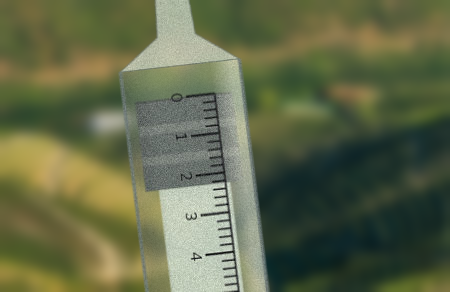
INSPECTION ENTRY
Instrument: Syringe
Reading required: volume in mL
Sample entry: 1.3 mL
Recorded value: 0 mL
